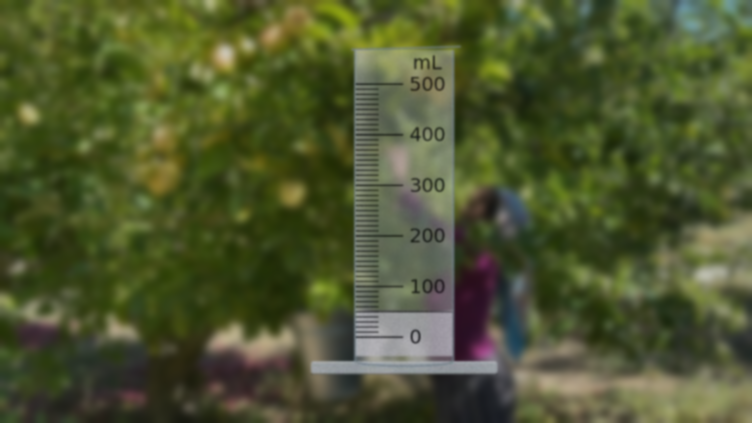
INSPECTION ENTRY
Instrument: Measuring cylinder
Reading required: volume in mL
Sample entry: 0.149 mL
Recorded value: 50 mL
